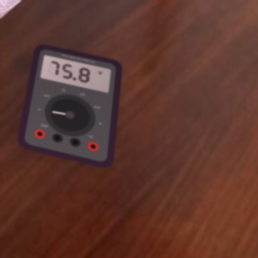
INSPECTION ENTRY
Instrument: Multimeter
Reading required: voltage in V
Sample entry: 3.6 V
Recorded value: 75.8 V
